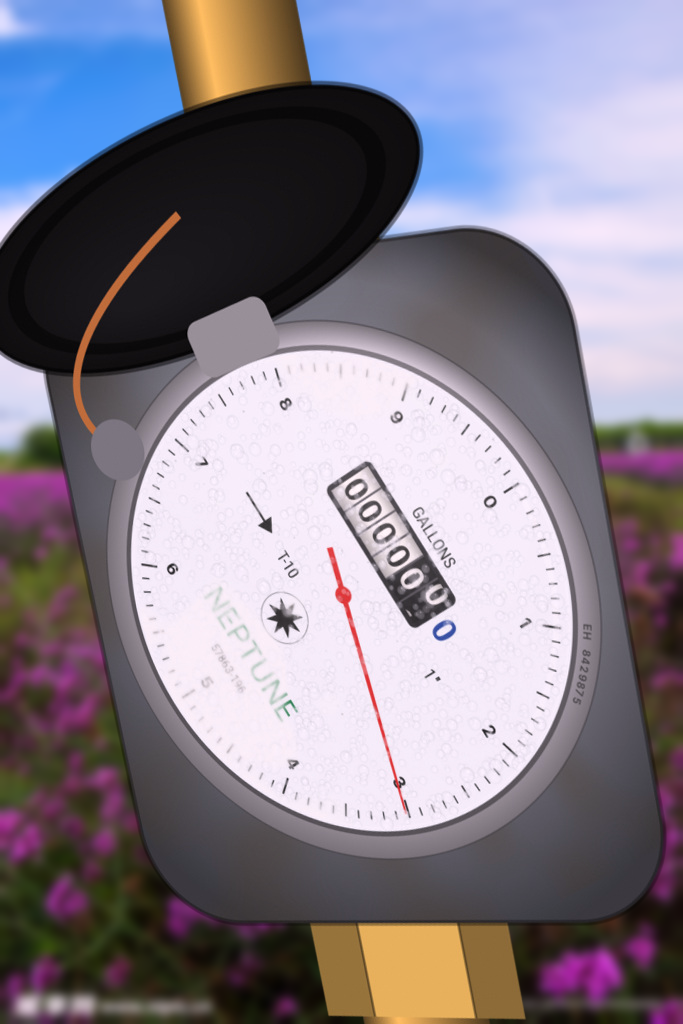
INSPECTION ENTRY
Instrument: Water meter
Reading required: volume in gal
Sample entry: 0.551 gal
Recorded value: 3.0 gal
